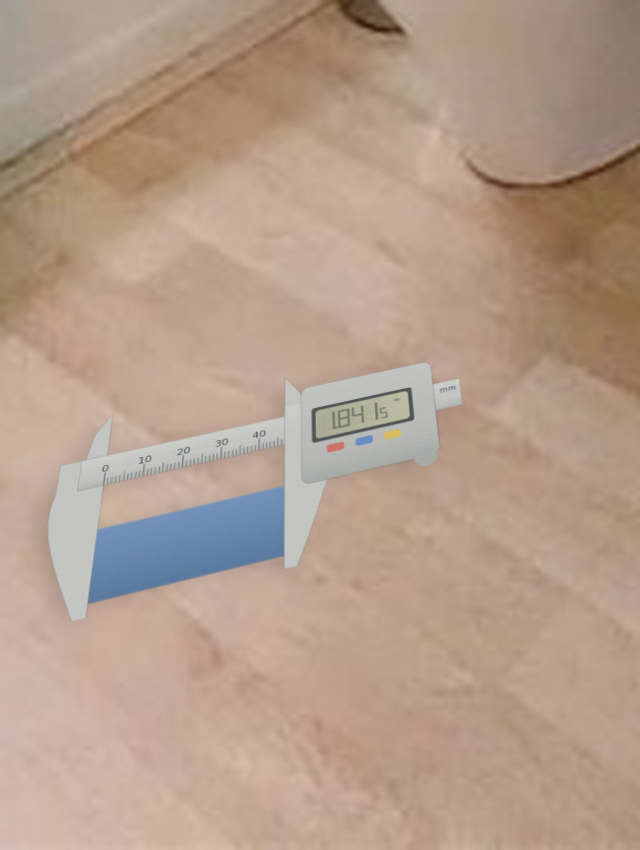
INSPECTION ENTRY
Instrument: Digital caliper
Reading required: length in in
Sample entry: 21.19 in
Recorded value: 1.8415 in
